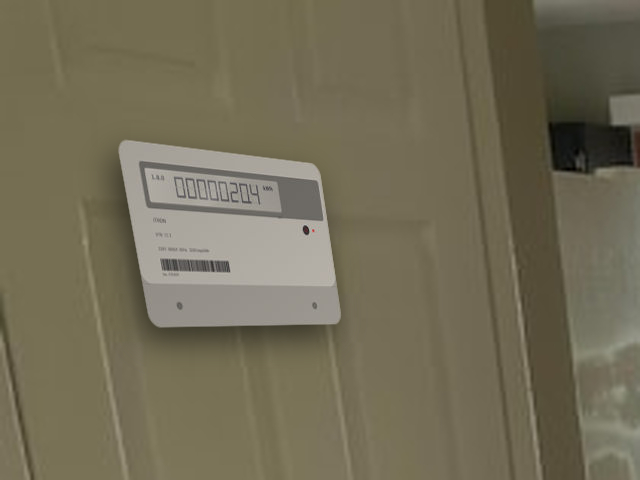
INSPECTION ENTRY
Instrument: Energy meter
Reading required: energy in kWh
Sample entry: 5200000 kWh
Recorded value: 20.4 kWh
